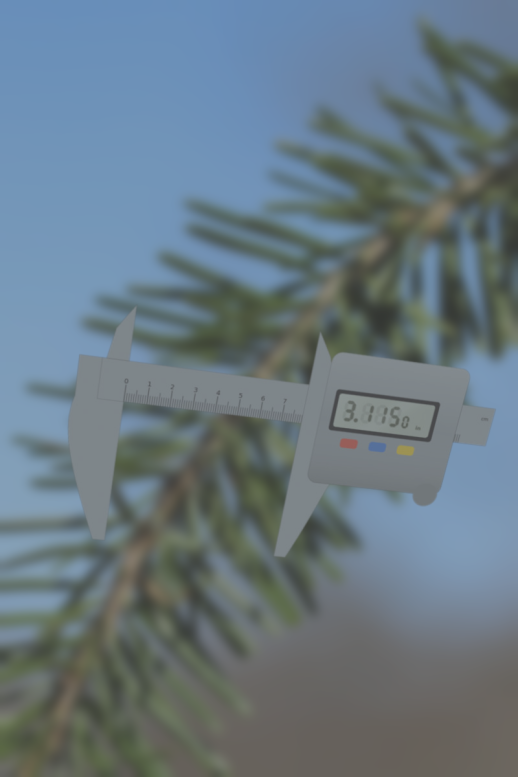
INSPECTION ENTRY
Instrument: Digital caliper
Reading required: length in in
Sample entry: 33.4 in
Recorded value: 3.1150 in
